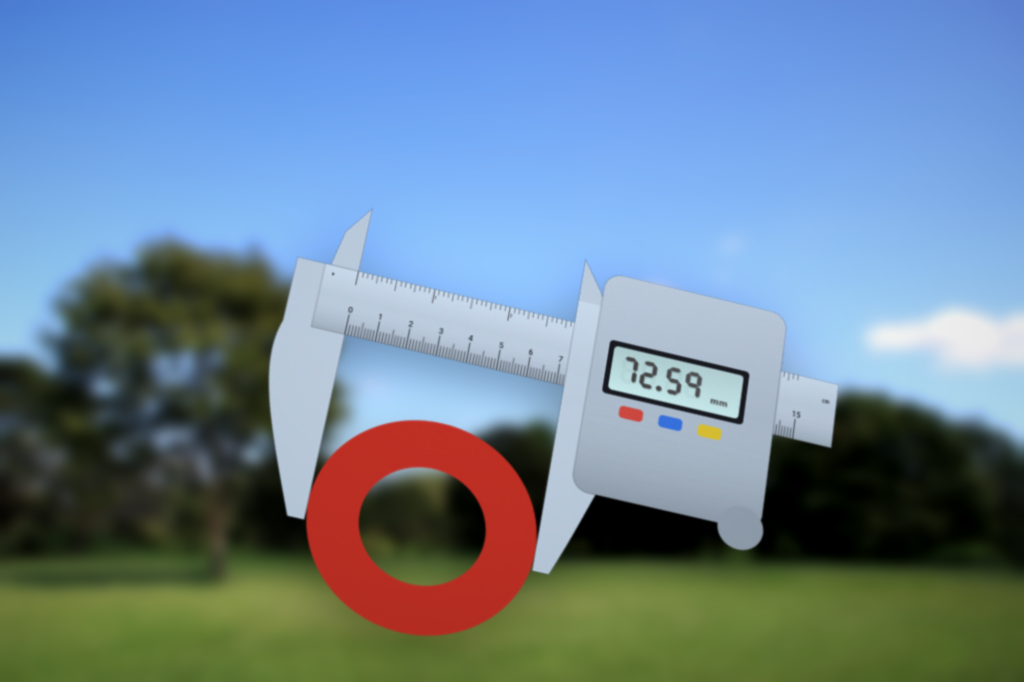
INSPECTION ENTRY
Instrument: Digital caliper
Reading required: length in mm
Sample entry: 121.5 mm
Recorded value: 72.59 mm
